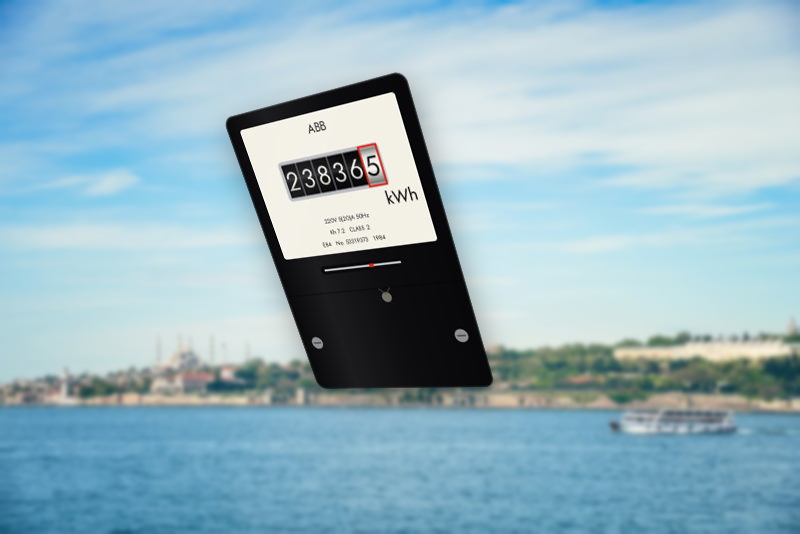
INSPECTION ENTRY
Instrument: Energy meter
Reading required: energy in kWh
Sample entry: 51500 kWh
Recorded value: 23836.5 kWh
